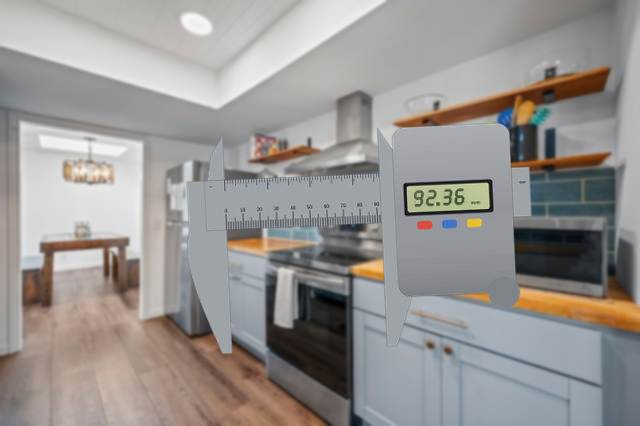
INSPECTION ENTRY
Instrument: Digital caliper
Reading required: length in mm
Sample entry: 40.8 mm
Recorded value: 92.36 mm
